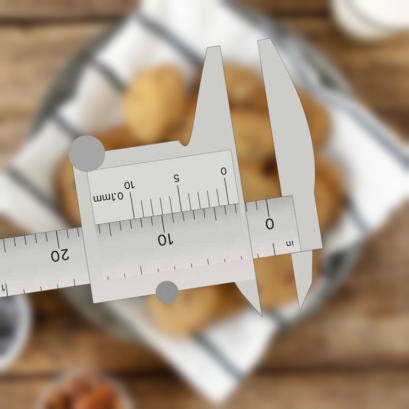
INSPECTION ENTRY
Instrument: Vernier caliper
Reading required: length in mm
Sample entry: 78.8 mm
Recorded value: 3.6 mm
